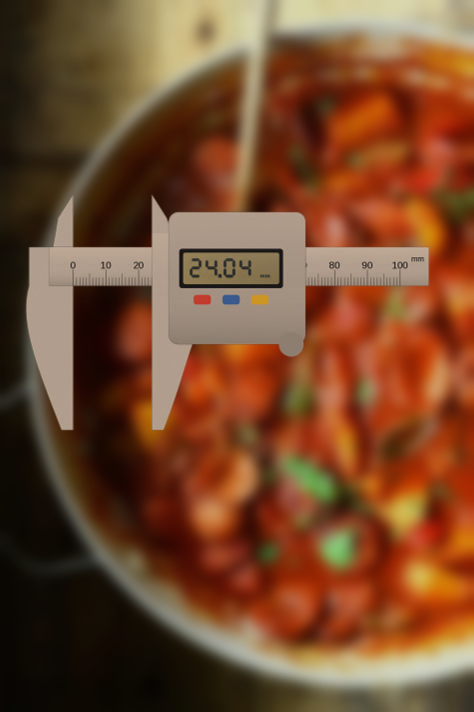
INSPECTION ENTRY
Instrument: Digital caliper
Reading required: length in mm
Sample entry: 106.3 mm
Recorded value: 24.04 mm
